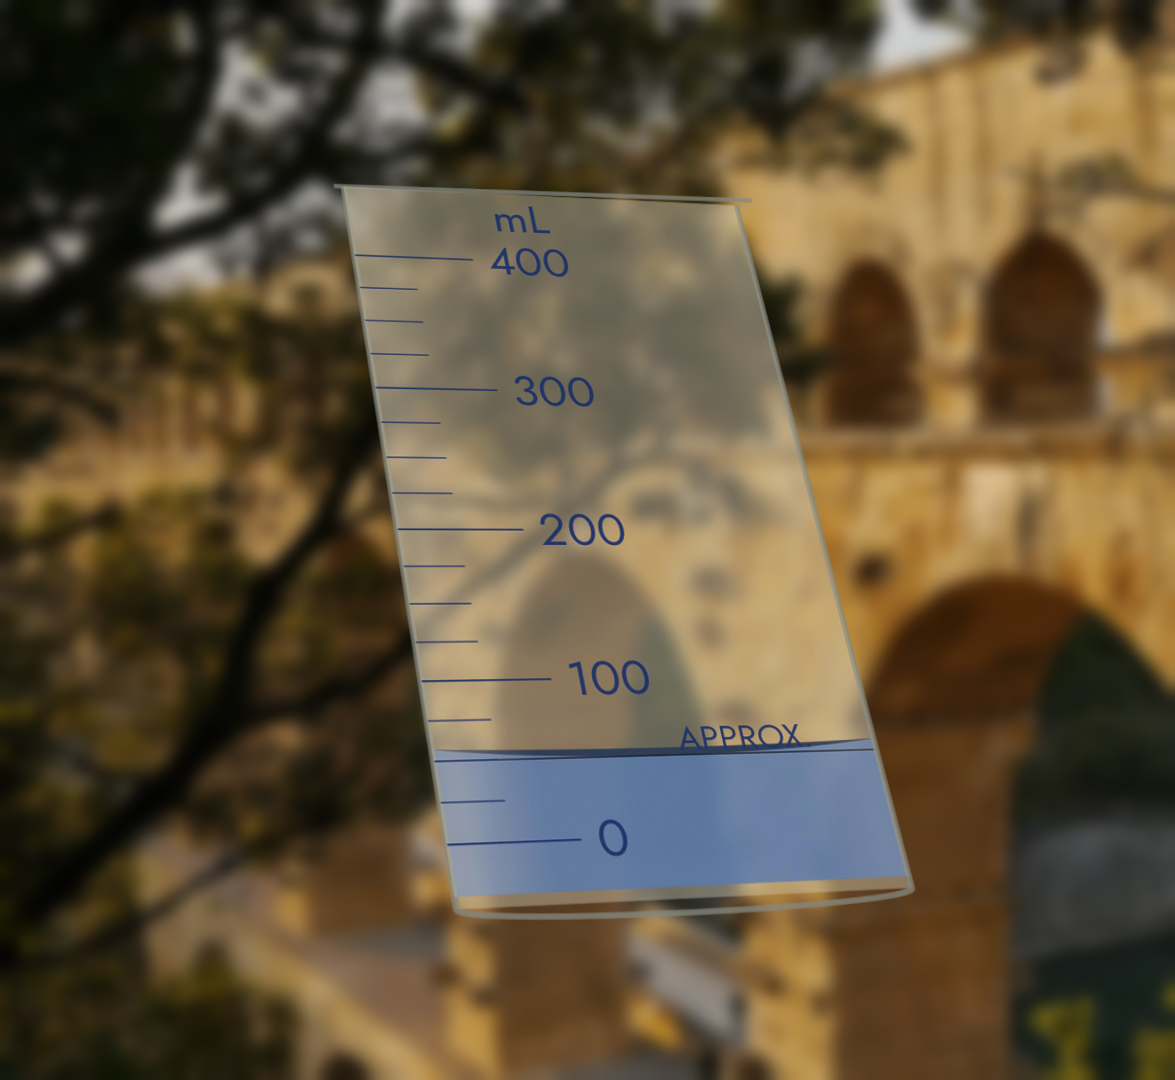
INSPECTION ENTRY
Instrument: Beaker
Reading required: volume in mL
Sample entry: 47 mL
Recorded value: 50 mL
